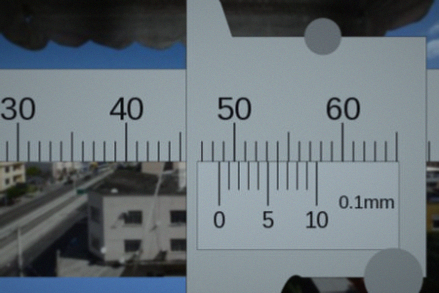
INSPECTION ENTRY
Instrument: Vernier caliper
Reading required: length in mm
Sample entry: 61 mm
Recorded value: 48.6 mm
